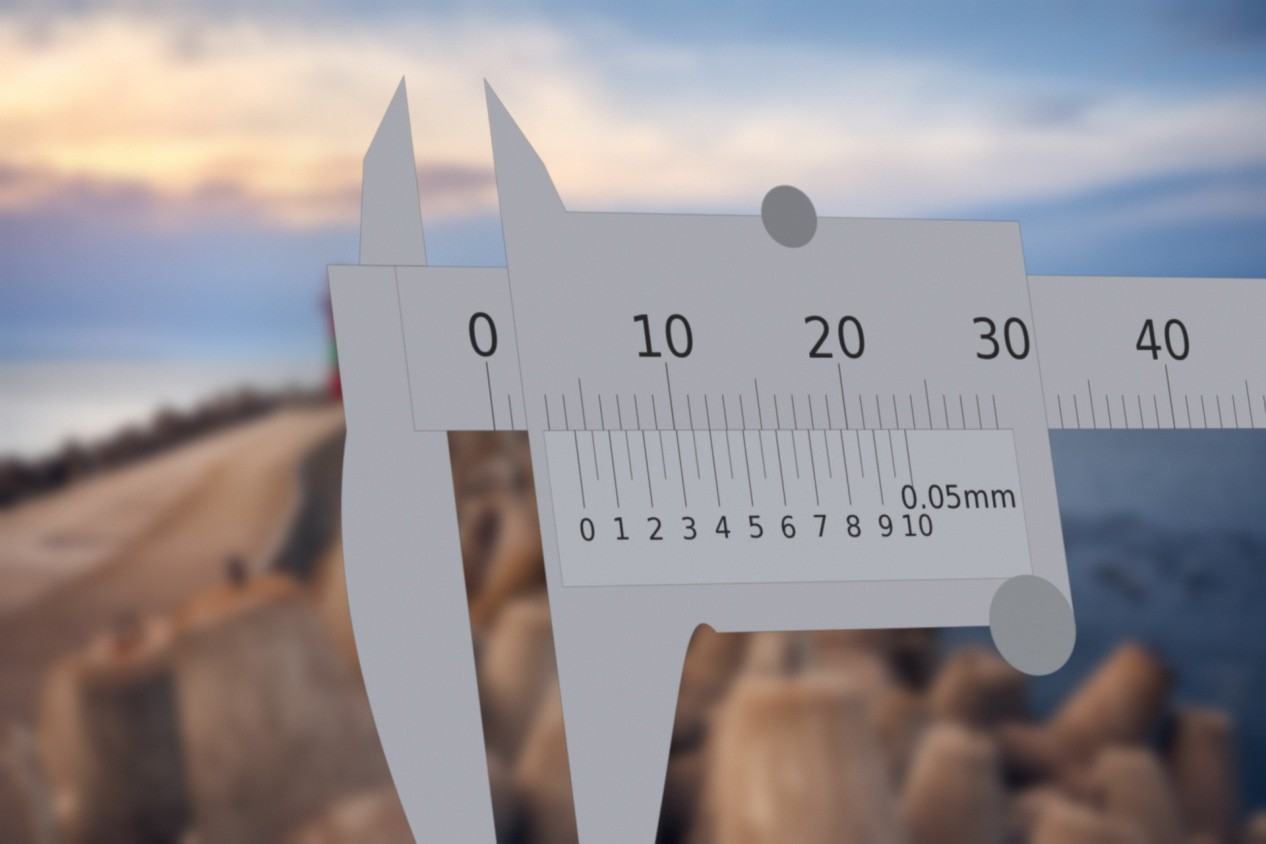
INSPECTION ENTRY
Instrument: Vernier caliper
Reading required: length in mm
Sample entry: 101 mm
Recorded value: 4.4 mm
